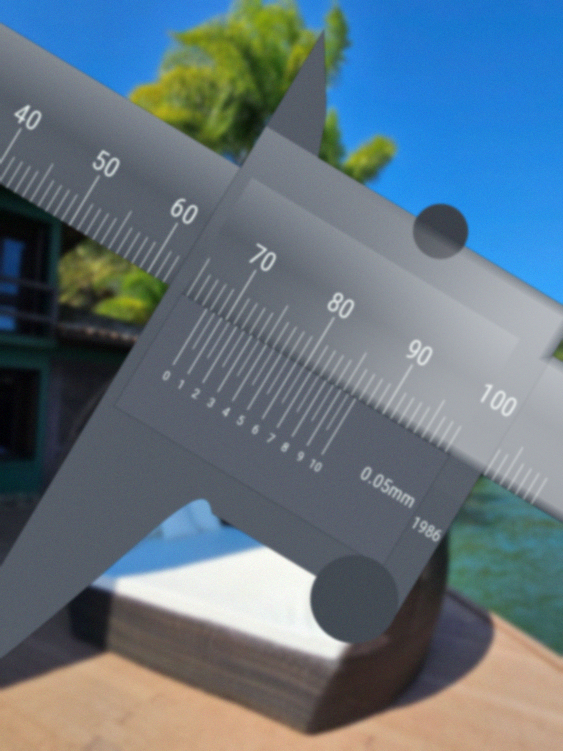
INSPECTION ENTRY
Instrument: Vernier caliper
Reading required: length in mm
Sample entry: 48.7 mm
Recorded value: 67.6 mm
